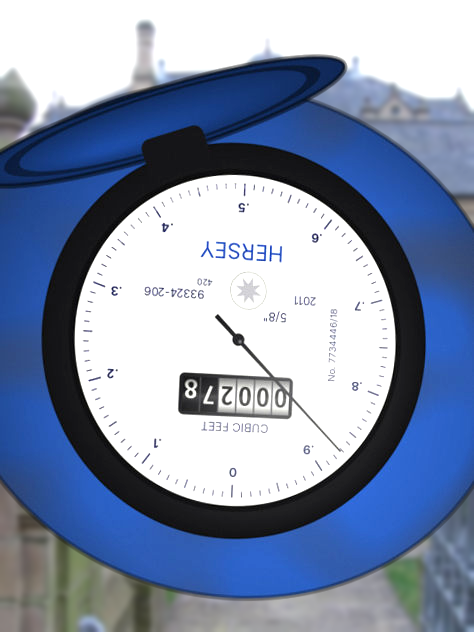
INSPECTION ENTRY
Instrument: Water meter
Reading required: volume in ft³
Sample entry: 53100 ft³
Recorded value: 277.87 ft³
